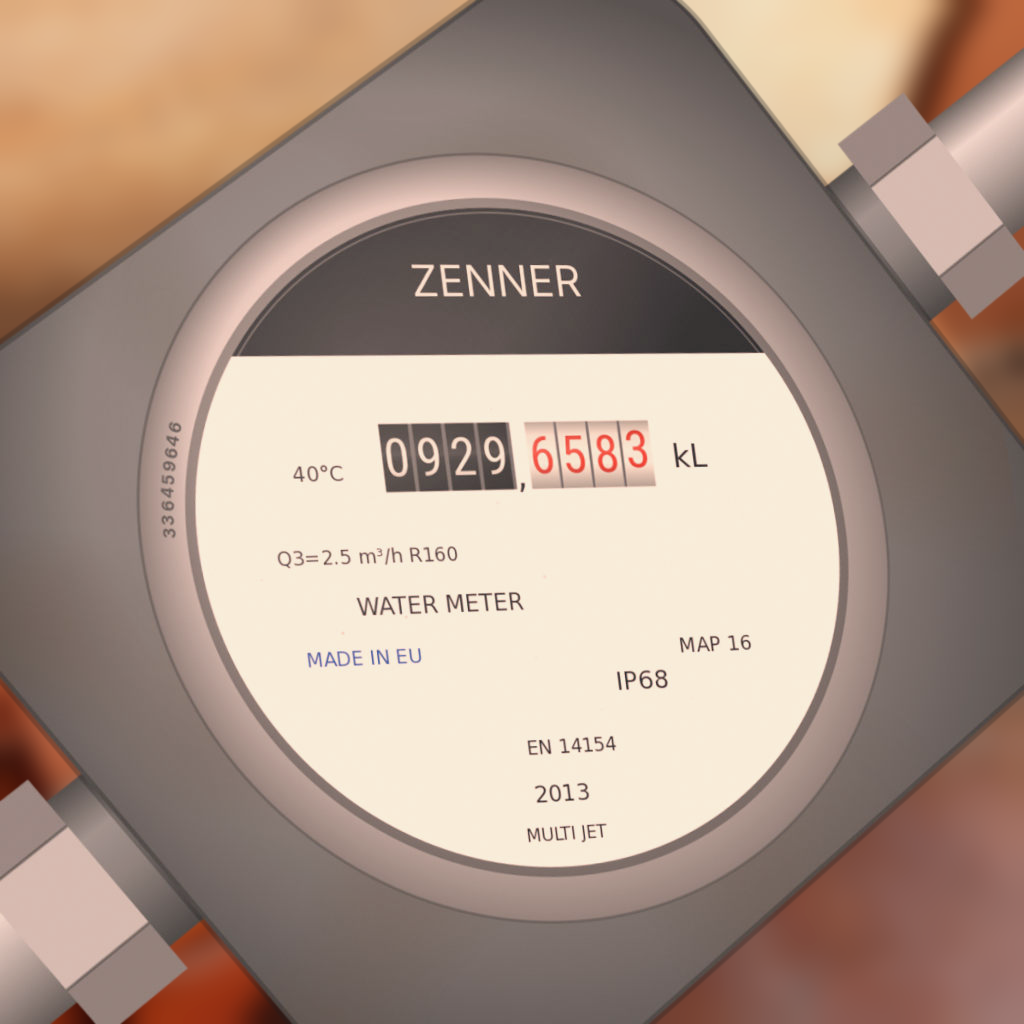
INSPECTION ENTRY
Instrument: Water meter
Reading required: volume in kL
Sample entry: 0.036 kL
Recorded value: 929.6583 kL
